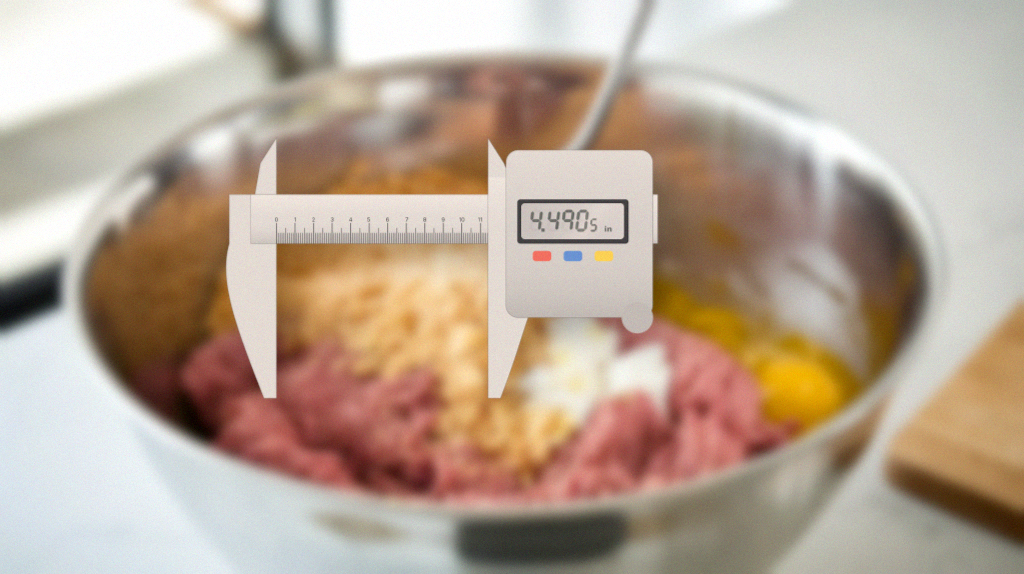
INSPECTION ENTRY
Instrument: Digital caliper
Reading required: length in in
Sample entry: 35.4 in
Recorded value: 4.4905 in
